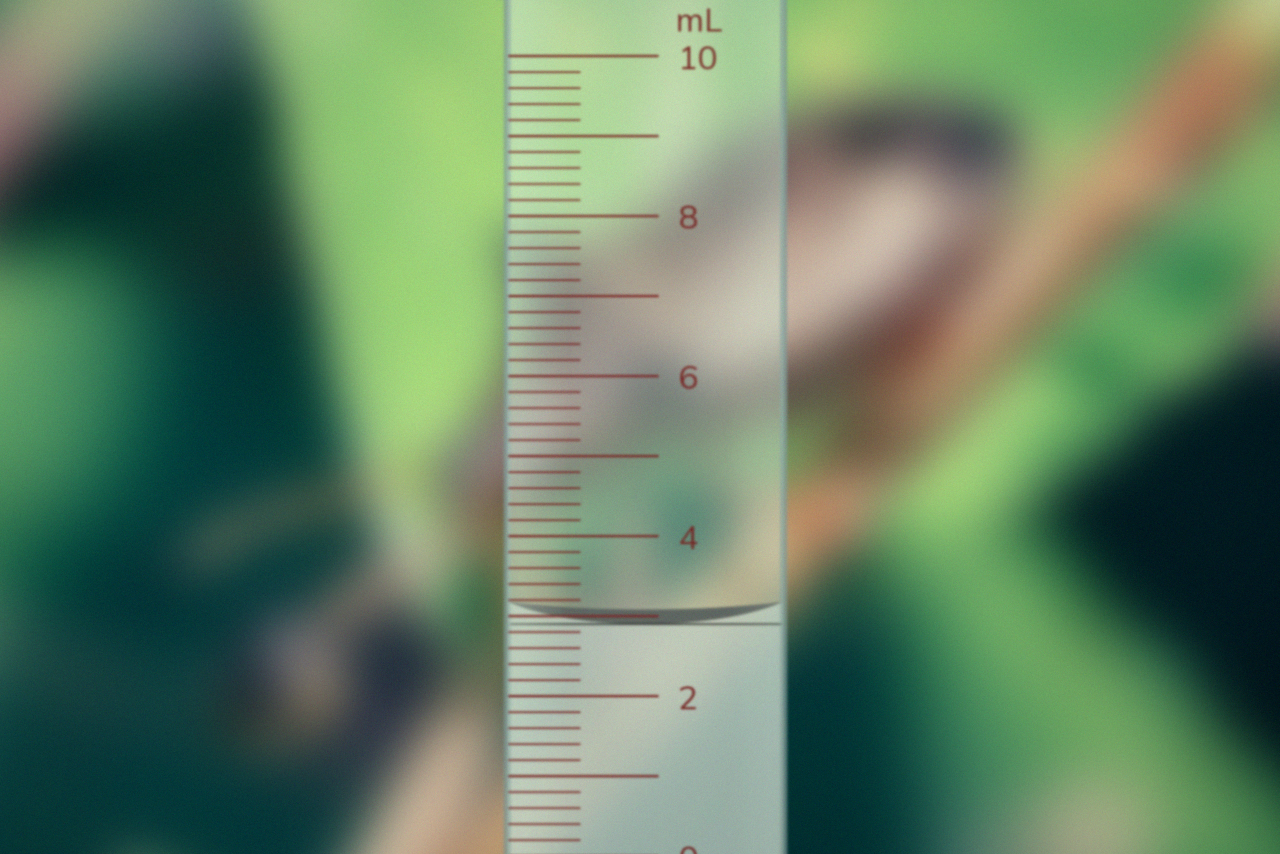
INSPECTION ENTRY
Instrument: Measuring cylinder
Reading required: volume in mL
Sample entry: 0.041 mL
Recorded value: 2.9 mL
